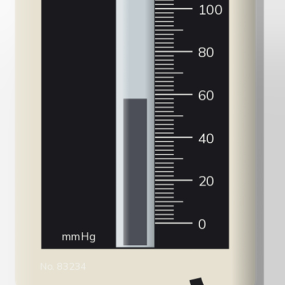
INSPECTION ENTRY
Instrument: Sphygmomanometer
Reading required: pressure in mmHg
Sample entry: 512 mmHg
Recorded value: 58 mmHg
